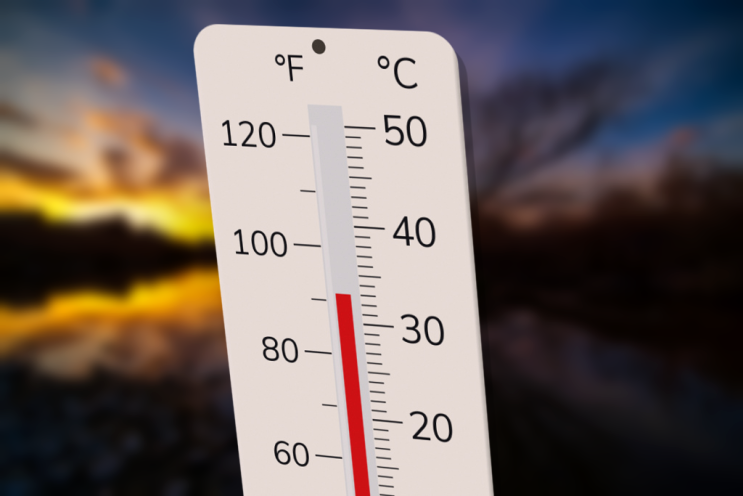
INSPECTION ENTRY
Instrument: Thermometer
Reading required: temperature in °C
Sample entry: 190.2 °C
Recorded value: 33 °C
